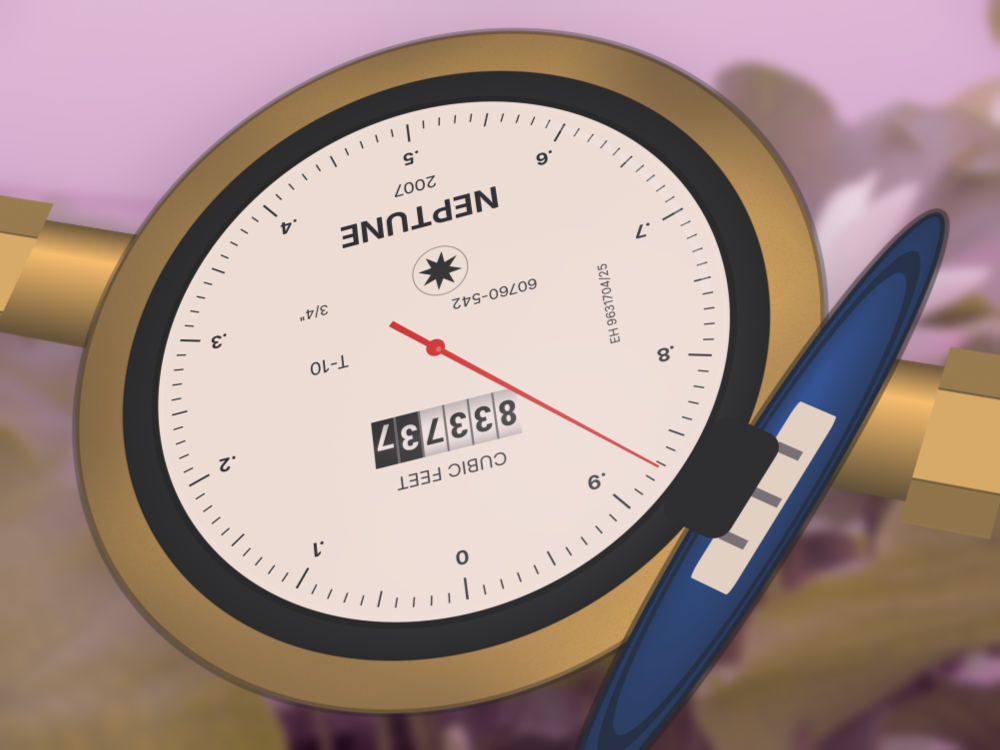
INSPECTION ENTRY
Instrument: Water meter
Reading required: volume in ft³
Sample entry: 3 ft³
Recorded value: 833736.87 ft³
